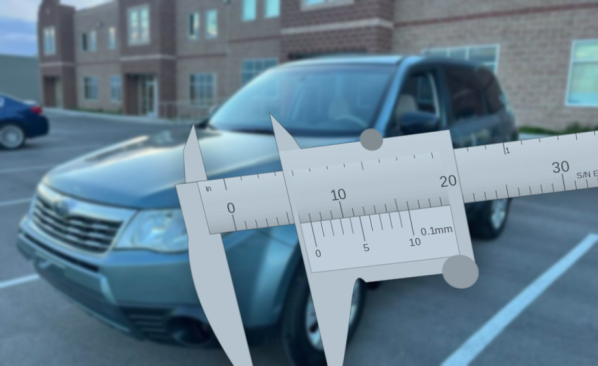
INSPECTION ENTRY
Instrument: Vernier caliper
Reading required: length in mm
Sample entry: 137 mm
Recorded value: 7.0 mm
